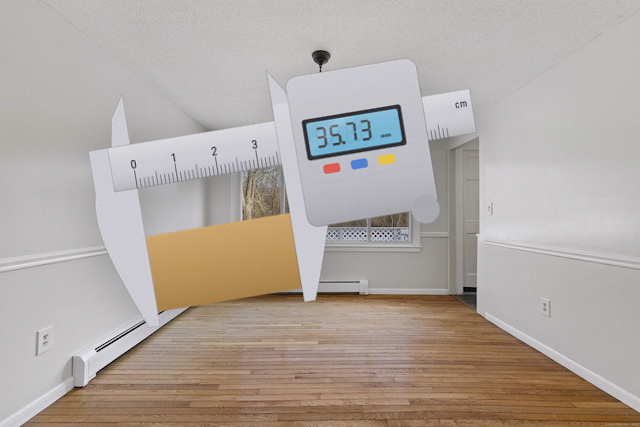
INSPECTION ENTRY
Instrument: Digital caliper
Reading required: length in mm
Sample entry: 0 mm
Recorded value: 35.73 mm
